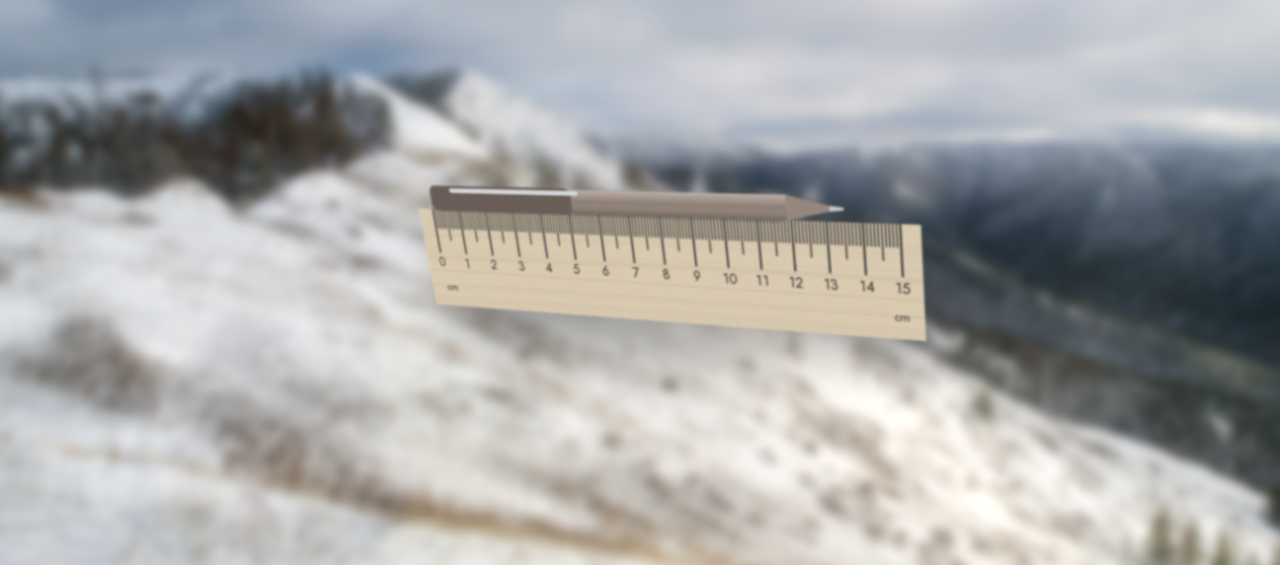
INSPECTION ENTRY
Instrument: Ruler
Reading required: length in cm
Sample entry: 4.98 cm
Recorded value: 13.5 cm
